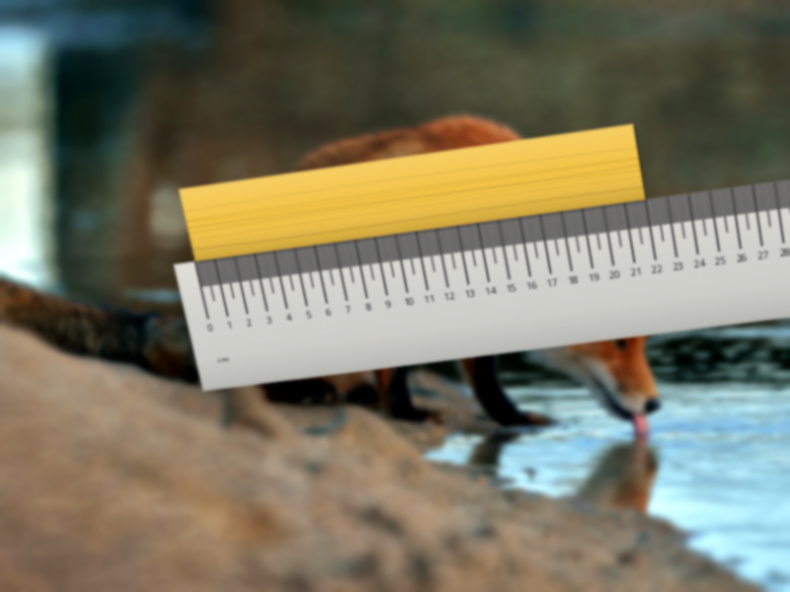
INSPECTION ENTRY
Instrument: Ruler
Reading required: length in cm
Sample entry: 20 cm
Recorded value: 22 cm
